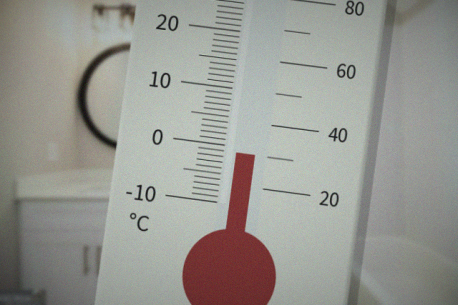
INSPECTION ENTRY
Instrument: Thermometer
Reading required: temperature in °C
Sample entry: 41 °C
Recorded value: -1 °C
